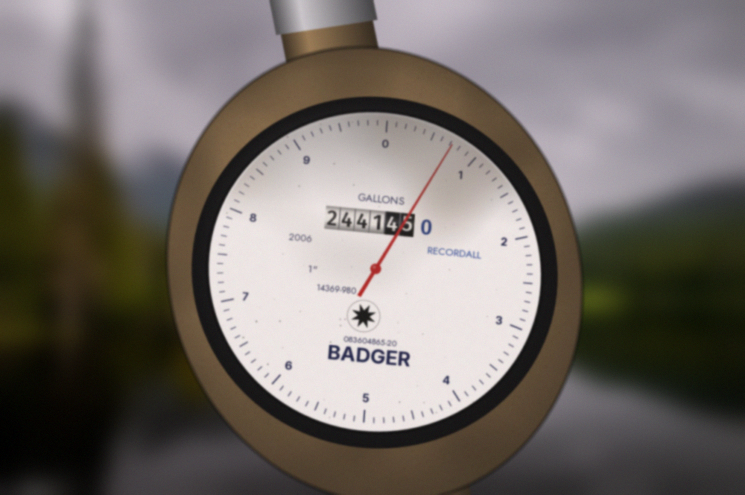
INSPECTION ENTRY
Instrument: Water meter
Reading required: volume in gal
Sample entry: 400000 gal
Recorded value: 2441450.7 gal
